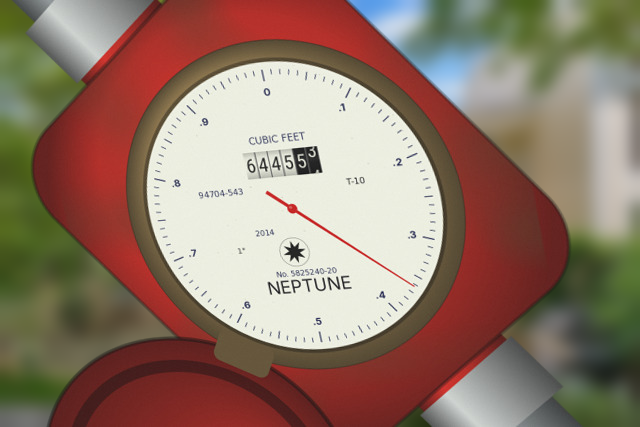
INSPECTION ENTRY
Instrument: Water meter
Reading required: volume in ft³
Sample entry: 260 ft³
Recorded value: 644553.36 ft³
